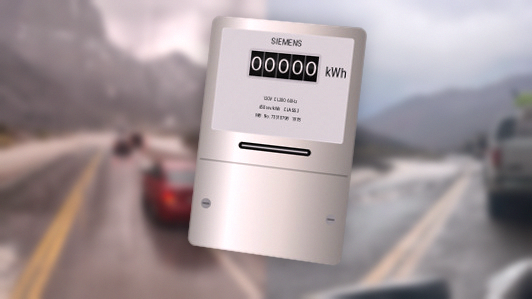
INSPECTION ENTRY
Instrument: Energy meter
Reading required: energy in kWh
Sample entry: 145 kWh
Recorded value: 0 kWh
